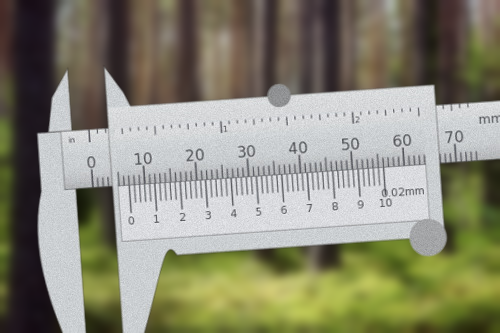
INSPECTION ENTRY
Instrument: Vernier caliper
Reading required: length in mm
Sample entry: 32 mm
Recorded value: 7.0 mm
